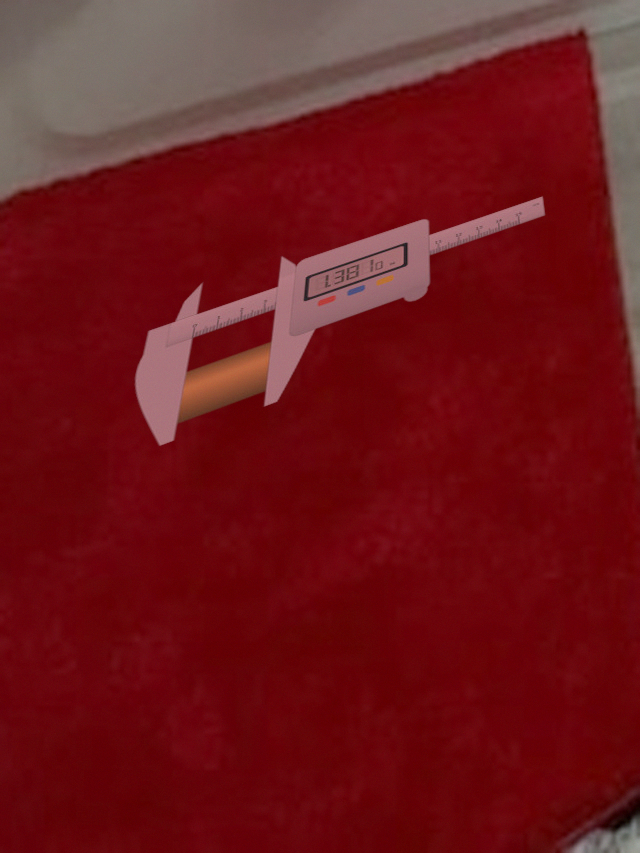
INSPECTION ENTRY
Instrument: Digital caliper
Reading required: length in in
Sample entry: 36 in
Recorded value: 1.3810 in
